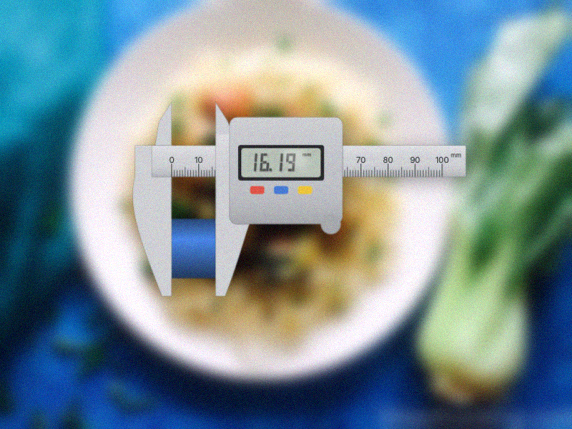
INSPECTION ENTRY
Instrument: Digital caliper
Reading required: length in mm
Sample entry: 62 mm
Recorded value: 16.19 mm
